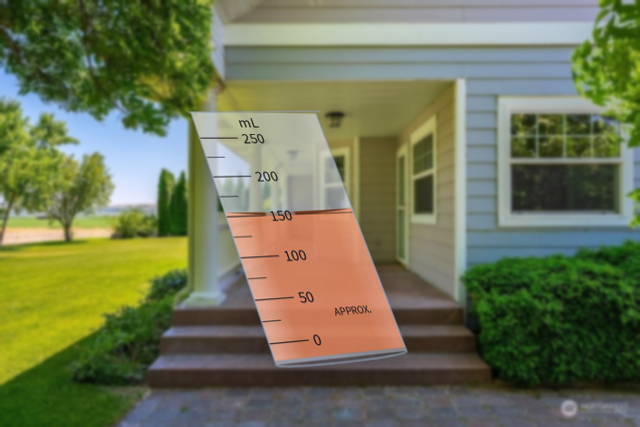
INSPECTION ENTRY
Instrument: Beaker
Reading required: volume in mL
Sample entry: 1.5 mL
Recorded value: 150 mL
